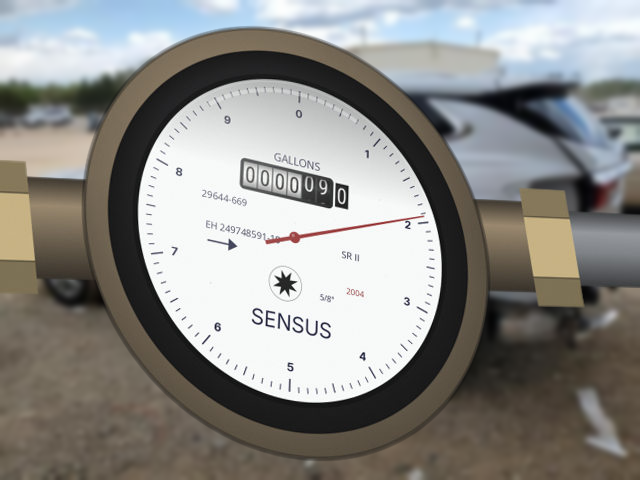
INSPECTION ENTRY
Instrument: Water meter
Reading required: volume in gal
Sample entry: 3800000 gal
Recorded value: 91.9 gal
